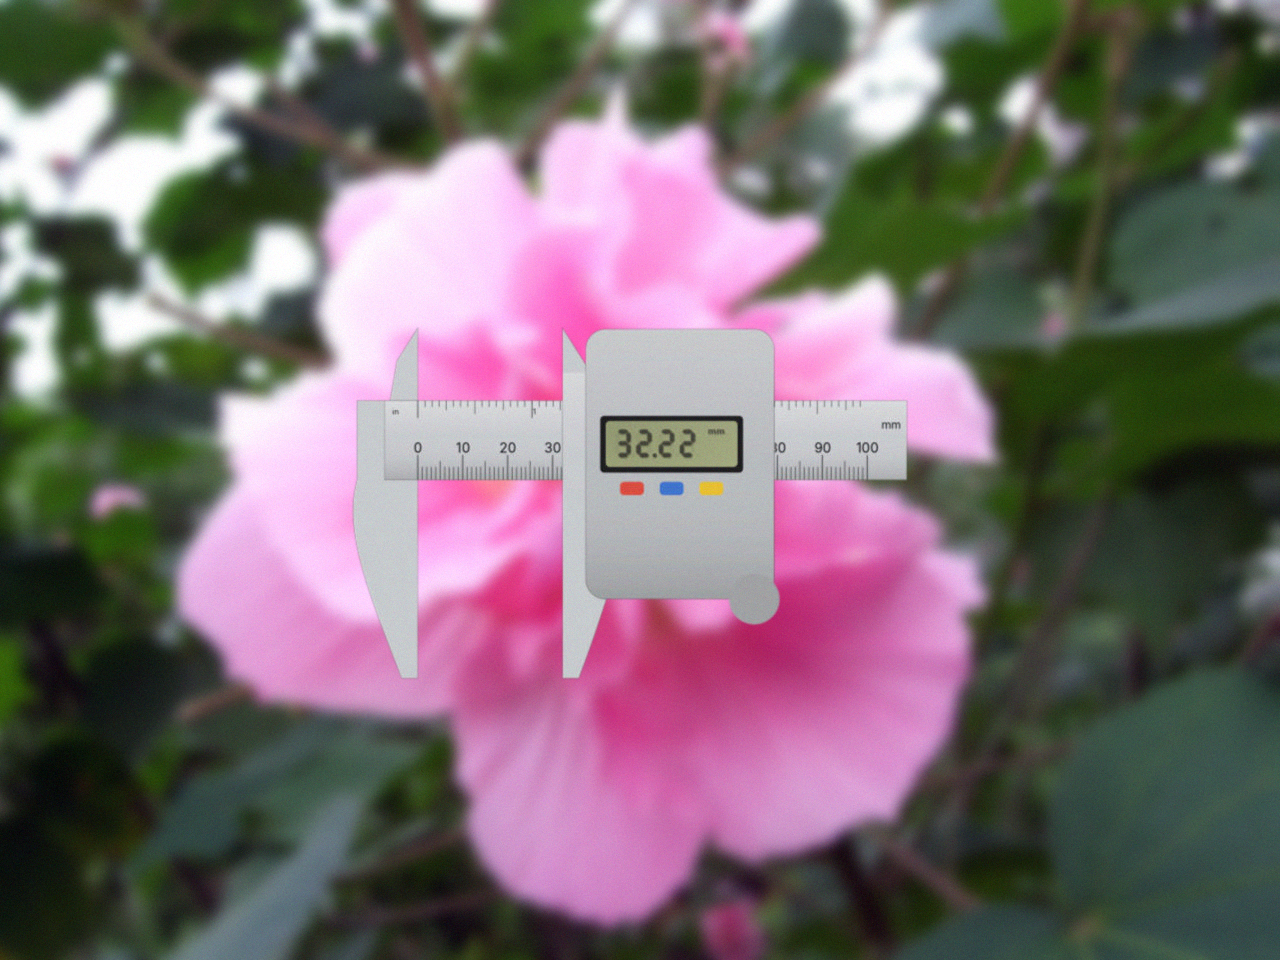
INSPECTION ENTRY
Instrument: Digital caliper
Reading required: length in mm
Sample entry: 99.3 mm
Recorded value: 32.22 mm
